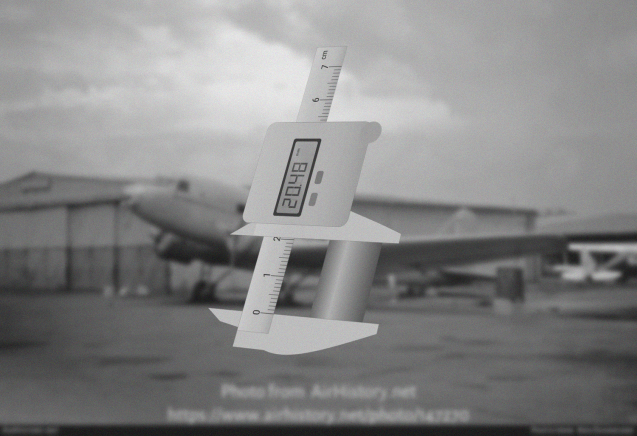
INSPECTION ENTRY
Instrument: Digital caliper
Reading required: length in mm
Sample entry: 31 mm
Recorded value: 20.48 mm
